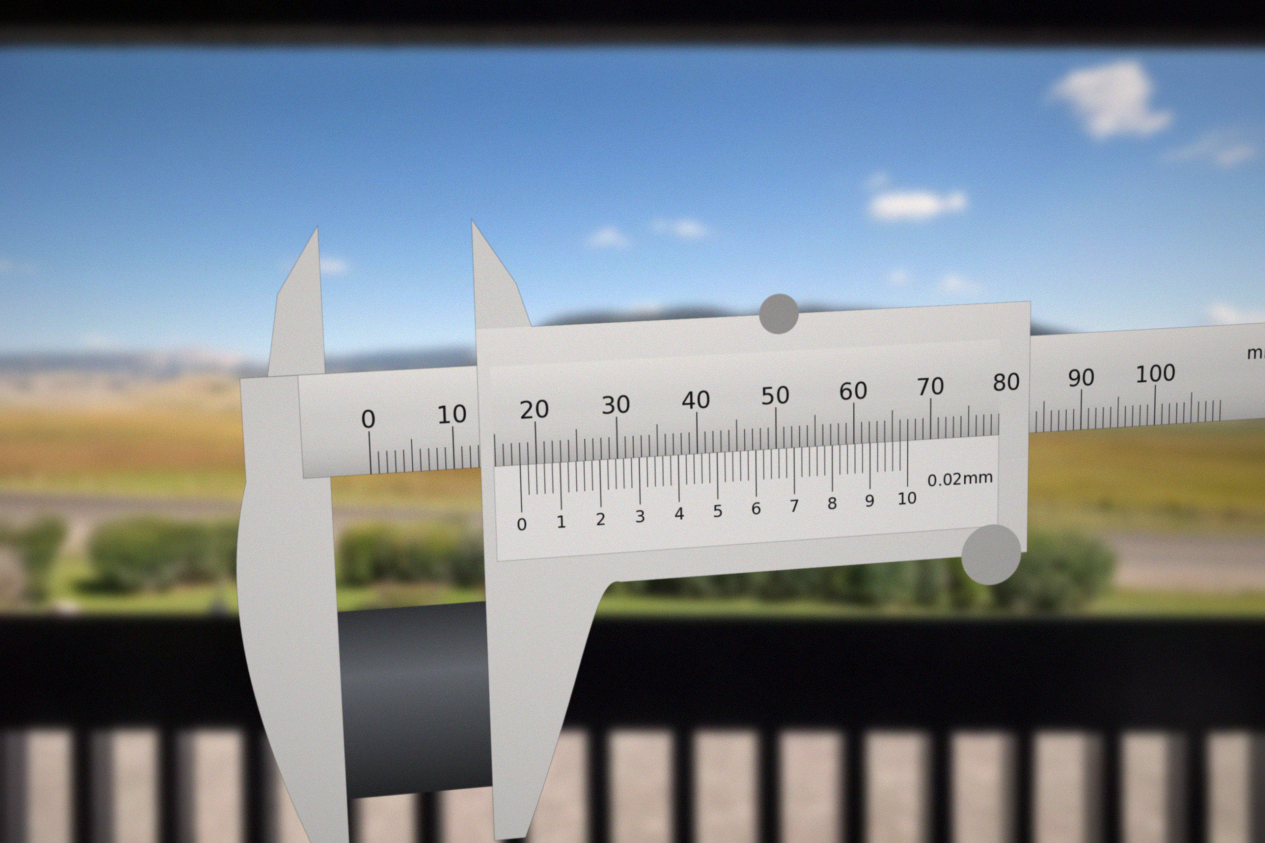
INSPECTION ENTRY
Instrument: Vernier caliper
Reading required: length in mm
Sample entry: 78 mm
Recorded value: 18.0 mm
